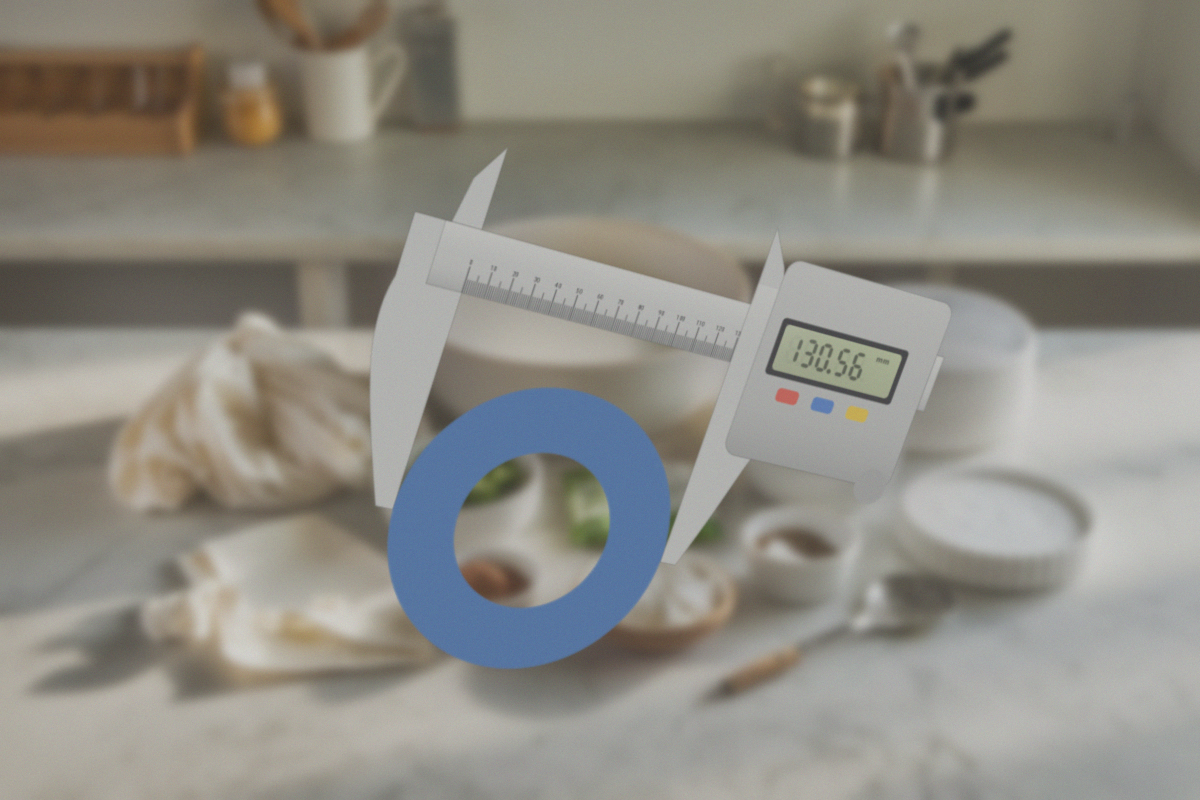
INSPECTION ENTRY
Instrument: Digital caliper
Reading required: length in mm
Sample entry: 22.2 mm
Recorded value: 130.56 mm
